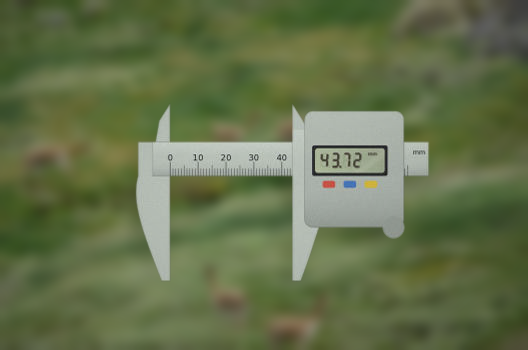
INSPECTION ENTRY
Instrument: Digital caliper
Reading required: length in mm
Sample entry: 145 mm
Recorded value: 43.72 mm
